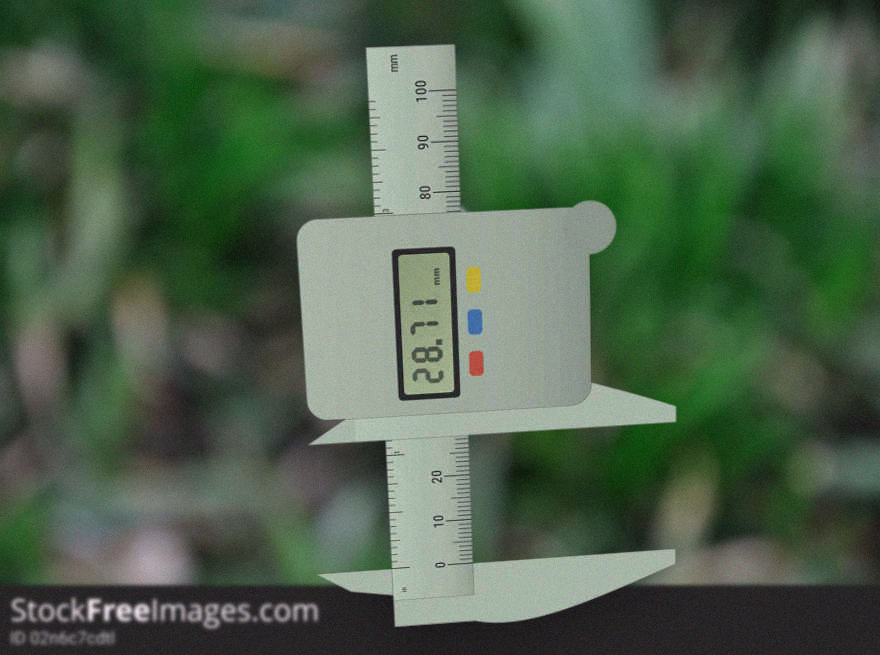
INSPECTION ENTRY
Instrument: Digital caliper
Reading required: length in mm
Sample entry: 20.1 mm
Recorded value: 28.71 mm
